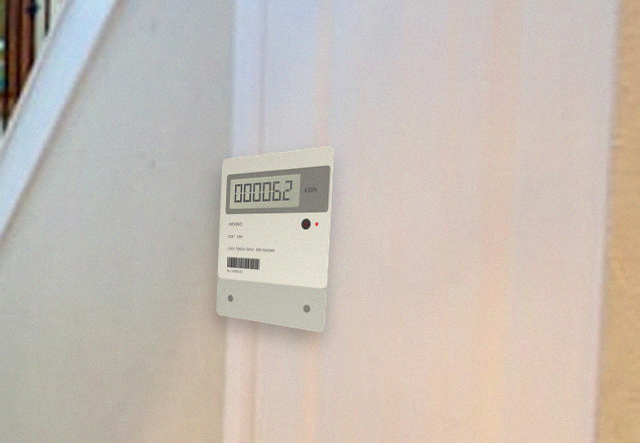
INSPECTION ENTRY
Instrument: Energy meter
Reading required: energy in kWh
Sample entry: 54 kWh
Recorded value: 62 kWh
